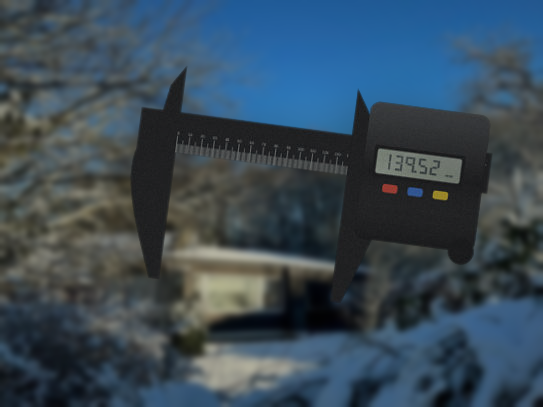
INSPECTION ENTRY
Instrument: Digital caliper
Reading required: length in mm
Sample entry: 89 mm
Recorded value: 139.52 mm
